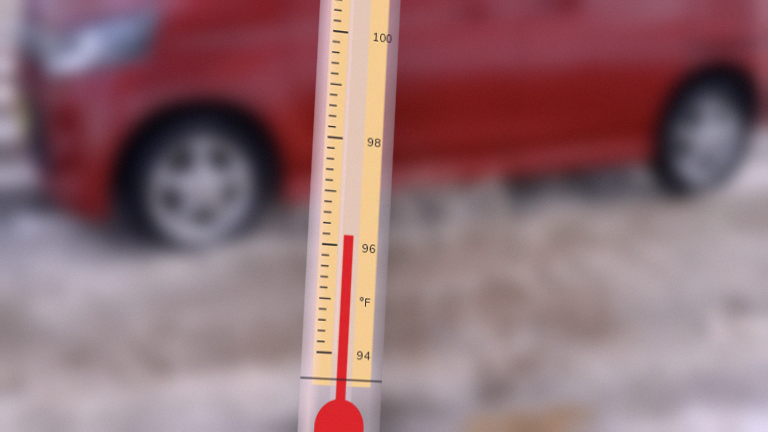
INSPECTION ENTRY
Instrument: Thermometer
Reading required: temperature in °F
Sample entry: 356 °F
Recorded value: 96.2 °F
